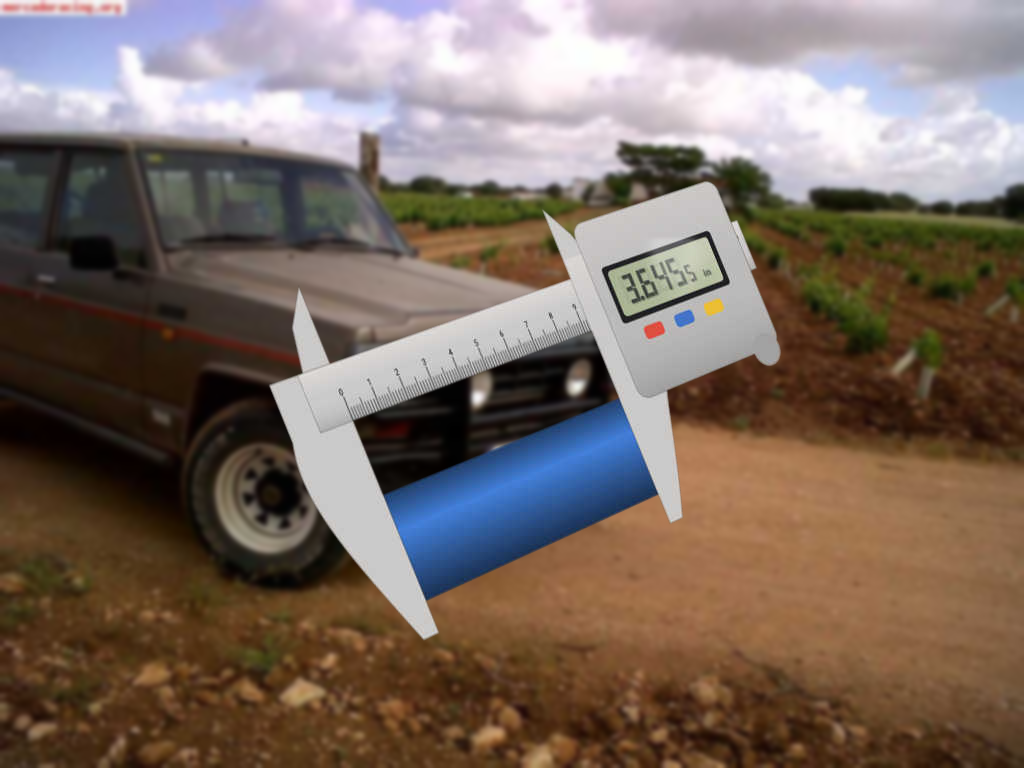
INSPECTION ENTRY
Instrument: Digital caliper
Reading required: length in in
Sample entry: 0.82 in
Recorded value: 3.6455 in
